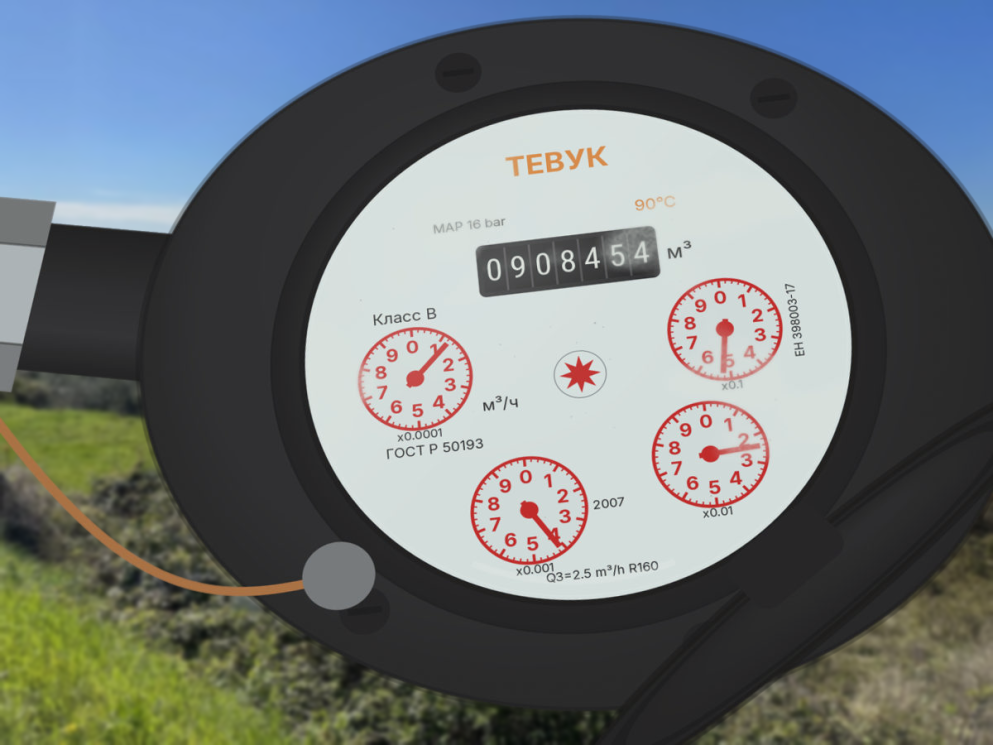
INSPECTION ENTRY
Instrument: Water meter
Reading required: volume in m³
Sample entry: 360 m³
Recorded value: 908454.5241 m³
